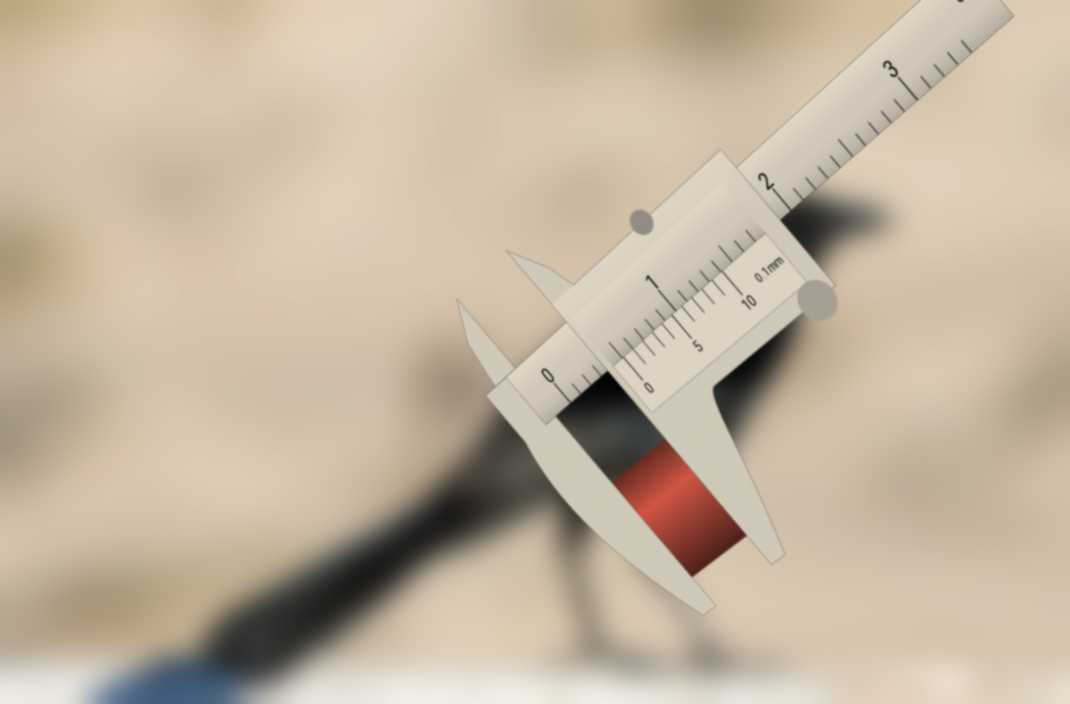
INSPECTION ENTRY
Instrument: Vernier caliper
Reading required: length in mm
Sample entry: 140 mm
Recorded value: 5.1 mm
